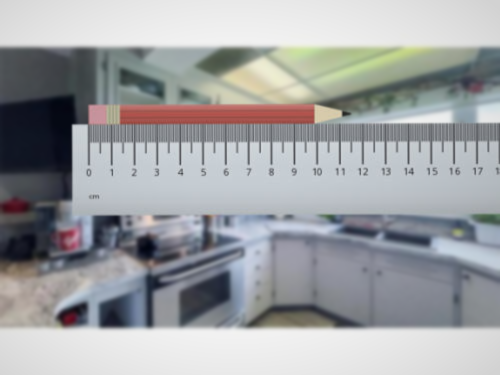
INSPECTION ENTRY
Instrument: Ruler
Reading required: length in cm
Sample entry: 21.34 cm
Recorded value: 11.5 cm
